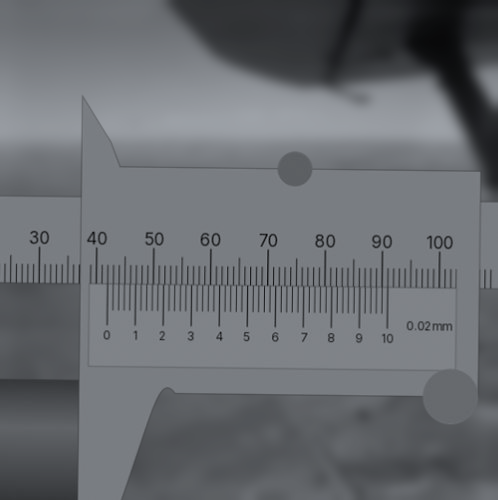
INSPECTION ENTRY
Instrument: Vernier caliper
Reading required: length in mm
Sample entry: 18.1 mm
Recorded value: 42.0 mm
